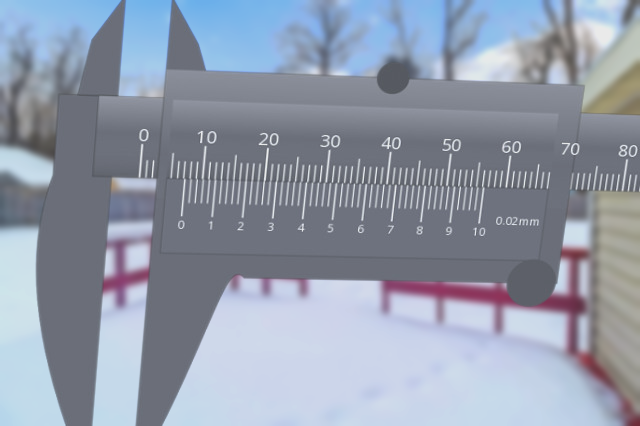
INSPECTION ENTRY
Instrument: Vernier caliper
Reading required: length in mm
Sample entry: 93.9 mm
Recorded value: 7.2 mm
